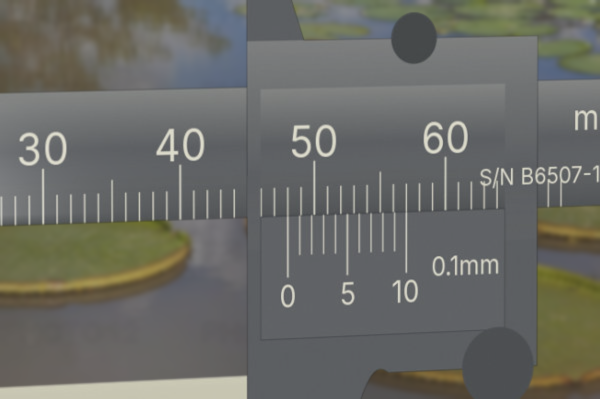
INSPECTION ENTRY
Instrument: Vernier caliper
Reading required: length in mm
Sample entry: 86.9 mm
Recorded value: 48.0 mm
